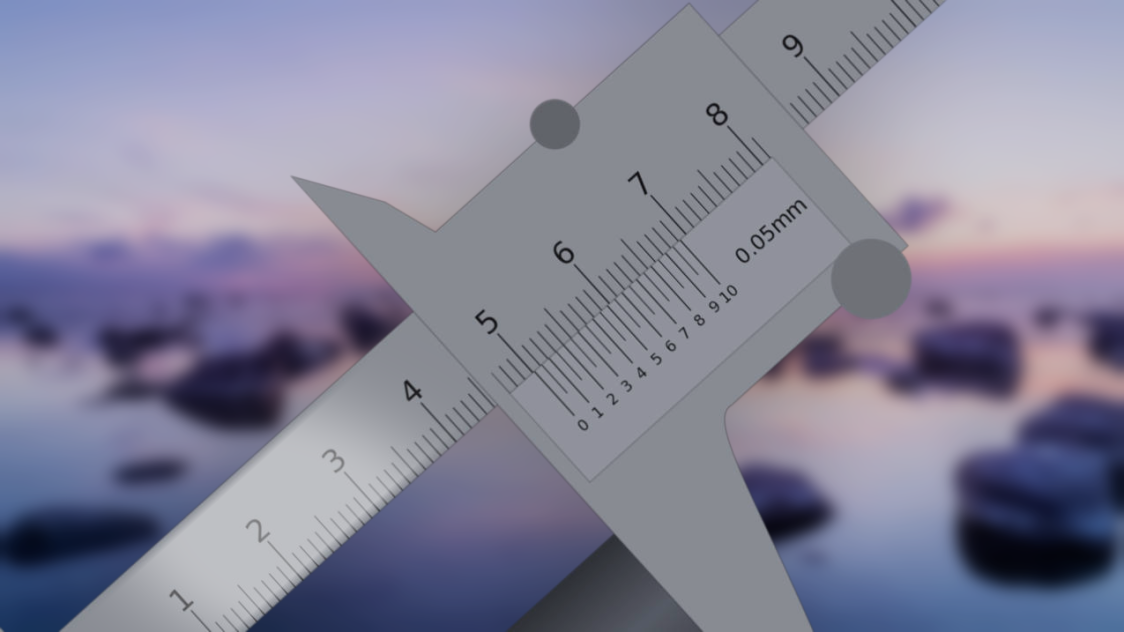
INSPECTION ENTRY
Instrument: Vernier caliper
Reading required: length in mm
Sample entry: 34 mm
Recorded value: 50.2 mm
